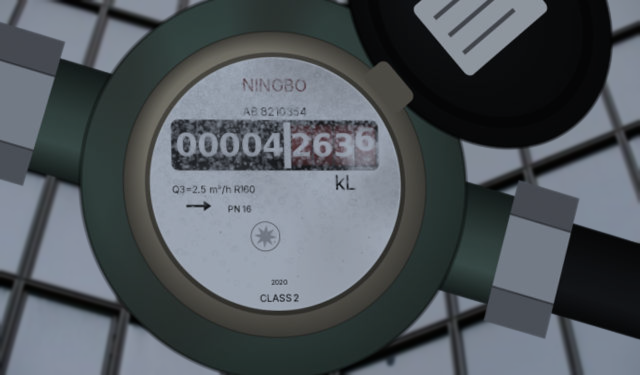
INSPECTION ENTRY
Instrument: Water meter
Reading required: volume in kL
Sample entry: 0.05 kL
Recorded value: 4.2636 kL
